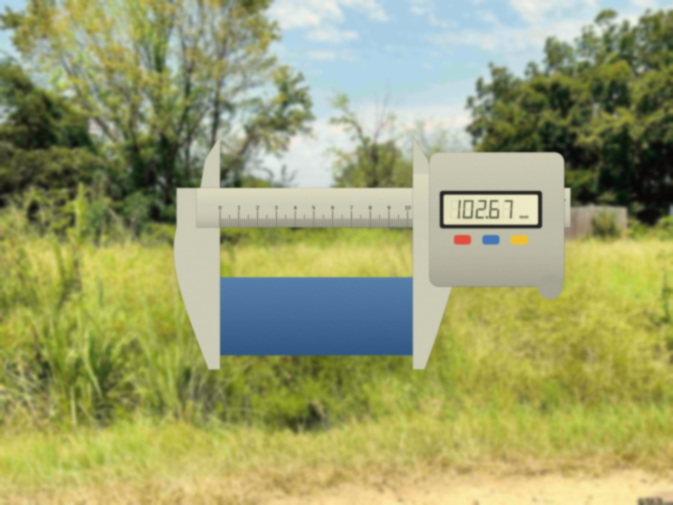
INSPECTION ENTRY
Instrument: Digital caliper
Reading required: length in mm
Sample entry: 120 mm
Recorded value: 102.67 mm
